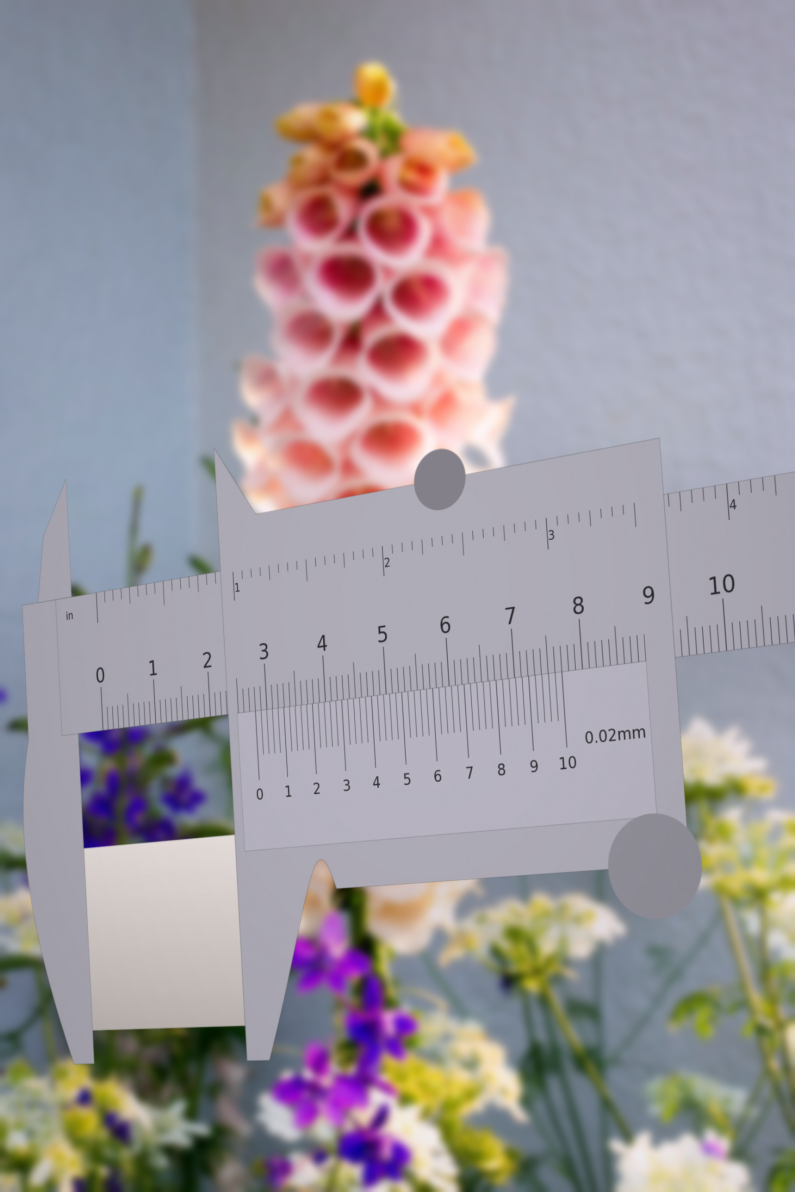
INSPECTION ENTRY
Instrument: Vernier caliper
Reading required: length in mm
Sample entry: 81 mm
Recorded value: 28.0 mm
